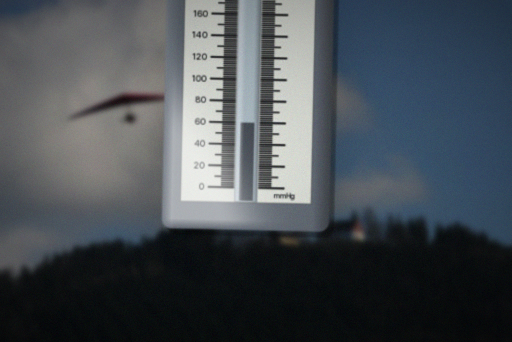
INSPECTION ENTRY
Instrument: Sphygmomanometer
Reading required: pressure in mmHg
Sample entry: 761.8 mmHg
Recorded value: 60 mmHg
